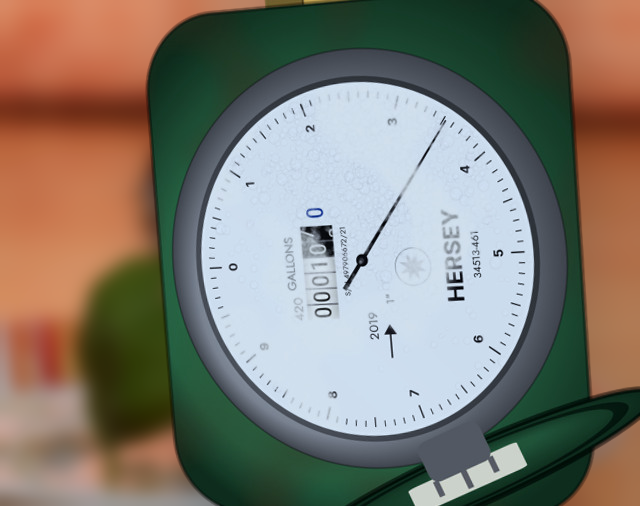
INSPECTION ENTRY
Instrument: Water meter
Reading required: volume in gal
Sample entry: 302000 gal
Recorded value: 1073.5 gal
